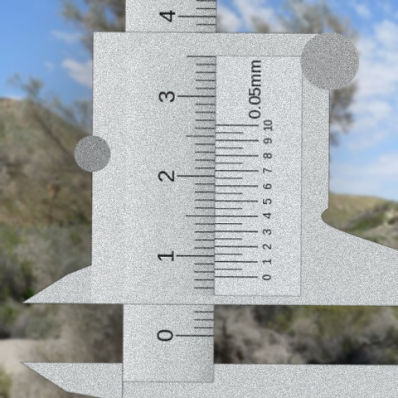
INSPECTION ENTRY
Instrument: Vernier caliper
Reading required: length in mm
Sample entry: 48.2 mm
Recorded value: 7.4 mm
